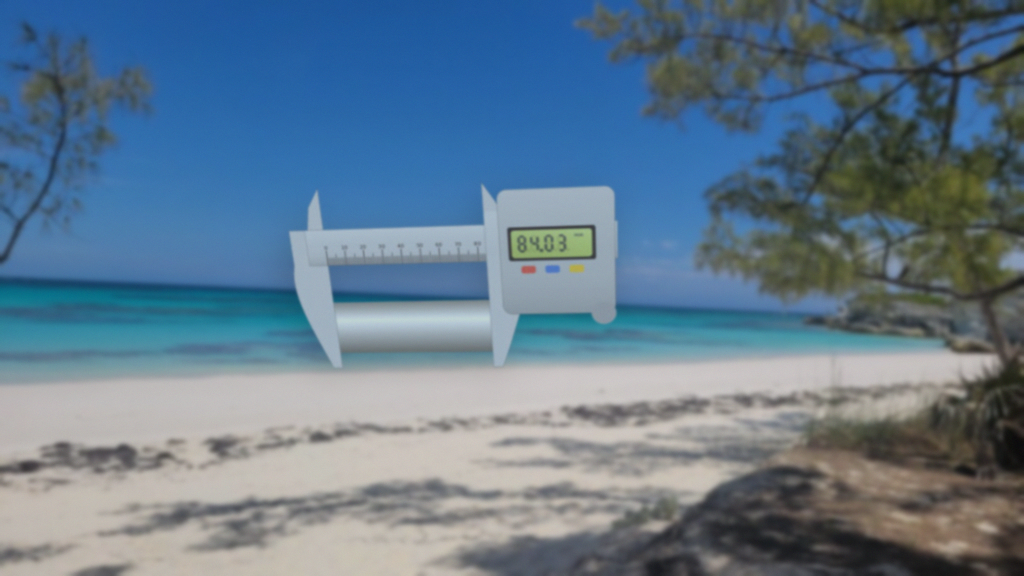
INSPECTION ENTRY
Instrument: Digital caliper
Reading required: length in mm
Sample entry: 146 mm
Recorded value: 84.03 mm
